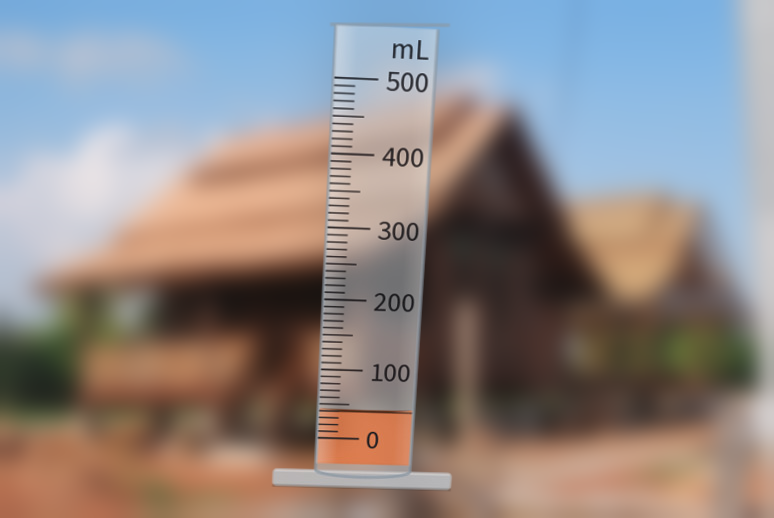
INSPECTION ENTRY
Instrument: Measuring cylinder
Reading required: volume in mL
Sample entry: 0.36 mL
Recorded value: 40 mL
